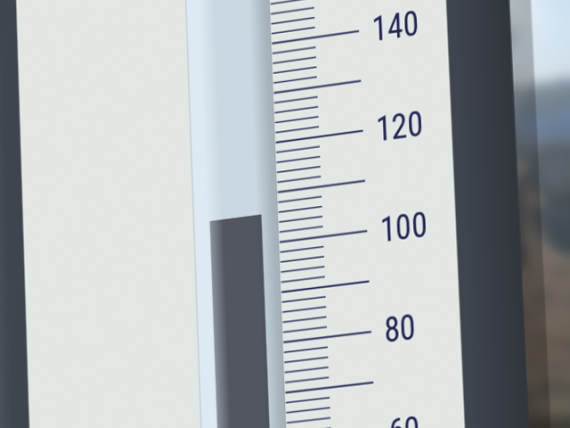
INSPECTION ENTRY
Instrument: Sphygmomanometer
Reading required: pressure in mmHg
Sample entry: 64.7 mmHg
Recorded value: 106 mmHg
